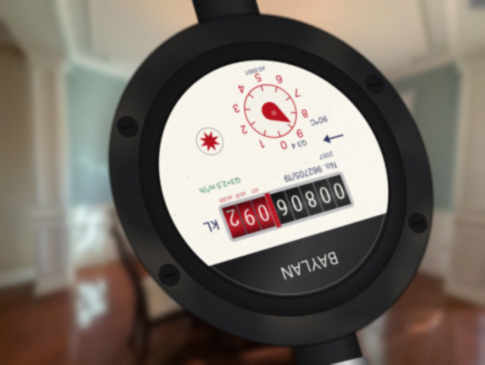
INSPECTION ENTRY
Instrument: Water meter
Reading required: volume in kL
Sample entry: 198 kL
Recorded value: 806.0918 kL
